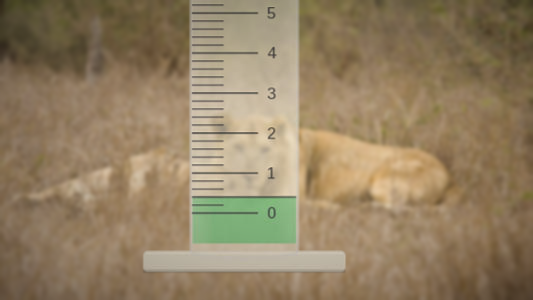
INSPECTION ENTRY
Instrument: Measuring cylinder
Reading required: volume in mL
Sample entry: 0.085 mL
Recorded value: 0.4 mL
